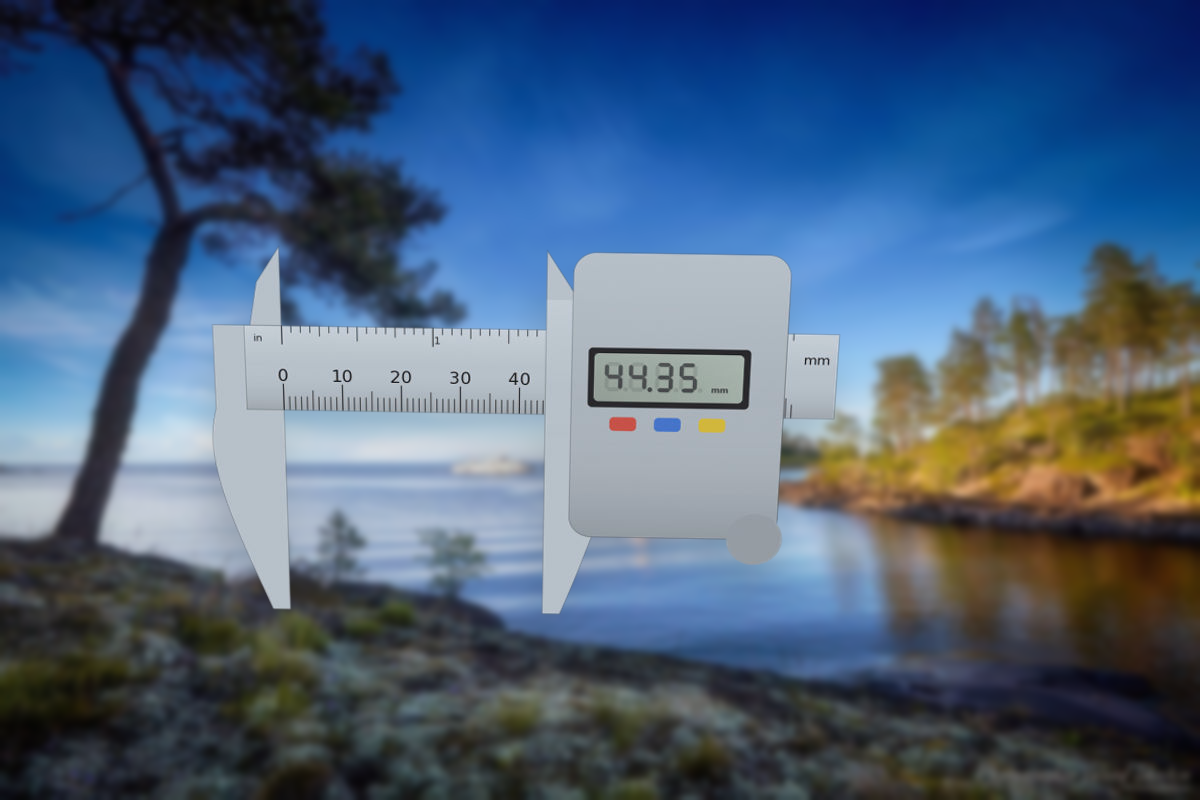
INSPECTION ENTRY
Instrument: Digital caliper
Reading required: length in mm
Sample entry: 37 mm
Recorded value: 44.35 mm
